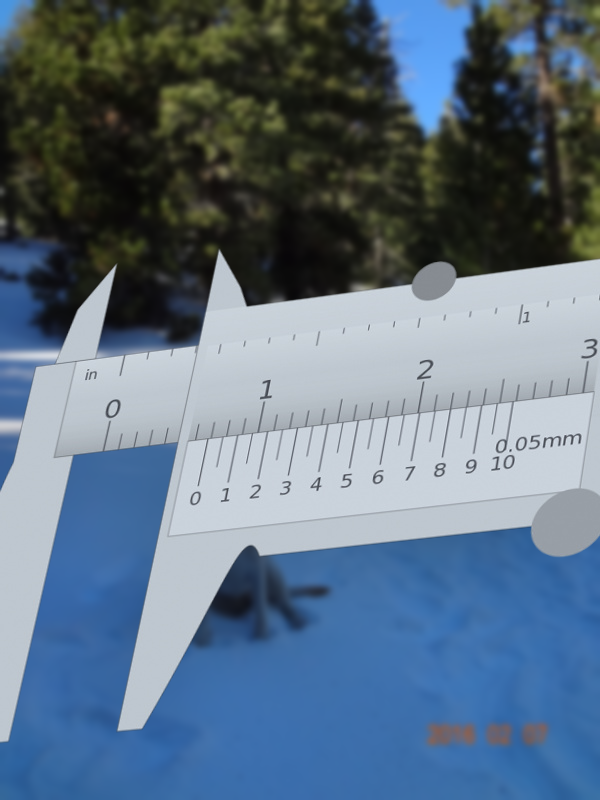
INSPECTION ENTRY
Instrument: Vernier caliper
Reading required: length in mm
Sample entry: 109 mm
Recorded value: 6.8 mm
